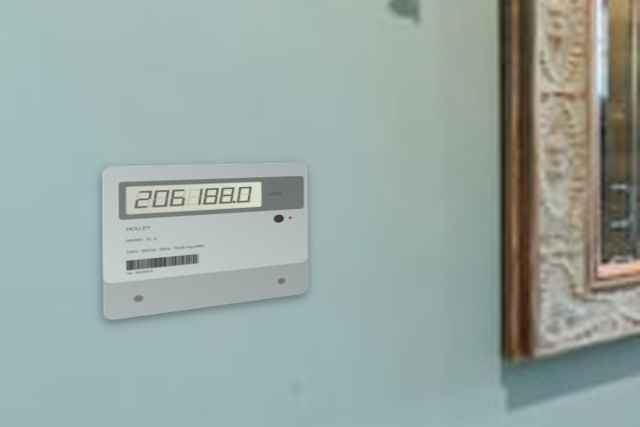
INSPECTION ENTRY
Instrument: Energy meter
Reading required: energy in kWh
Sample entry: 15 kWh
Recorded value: 206188.0 kWh
